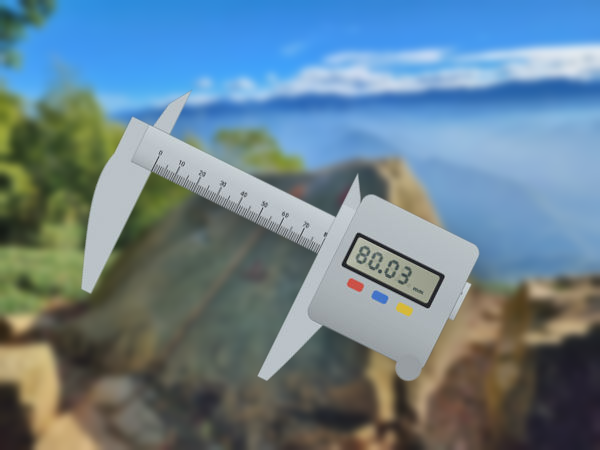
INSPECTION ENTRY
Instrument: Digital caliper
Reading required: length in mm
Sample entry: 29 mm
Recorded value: 80.03 mm
